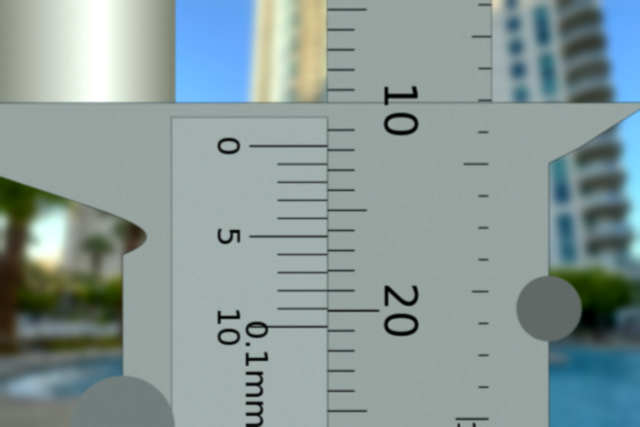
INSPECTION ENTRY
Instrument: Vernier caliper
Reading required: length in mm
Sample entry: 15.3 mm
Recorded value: 11.8 mm
